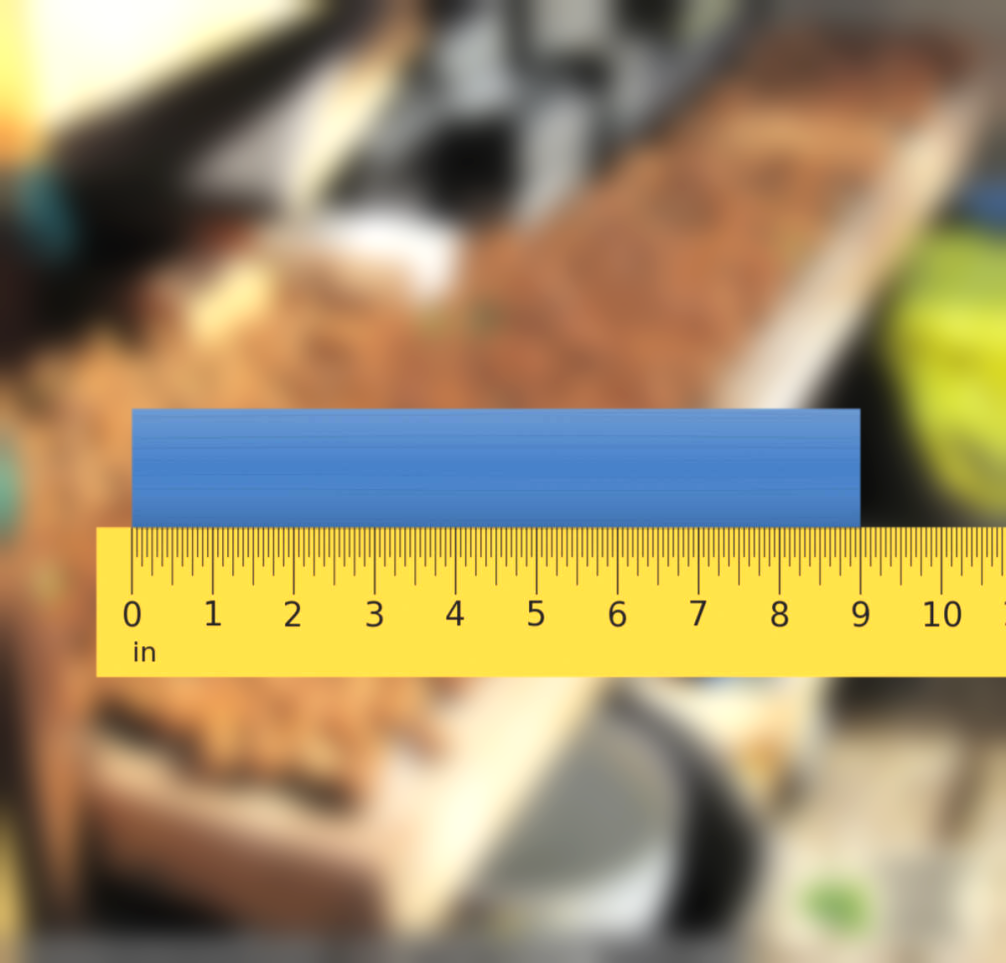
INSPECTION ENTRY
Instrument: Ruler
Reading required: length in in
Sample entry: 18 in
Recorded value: 9 in
